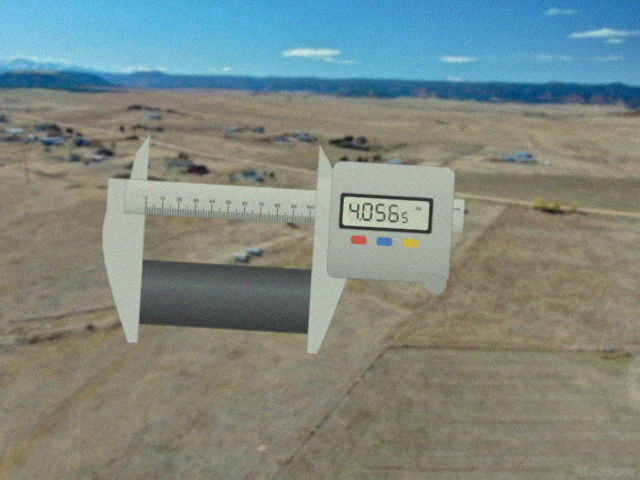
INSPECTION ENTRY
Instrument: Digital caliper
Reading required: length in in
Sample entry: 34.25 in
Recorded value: 4.0565 in
